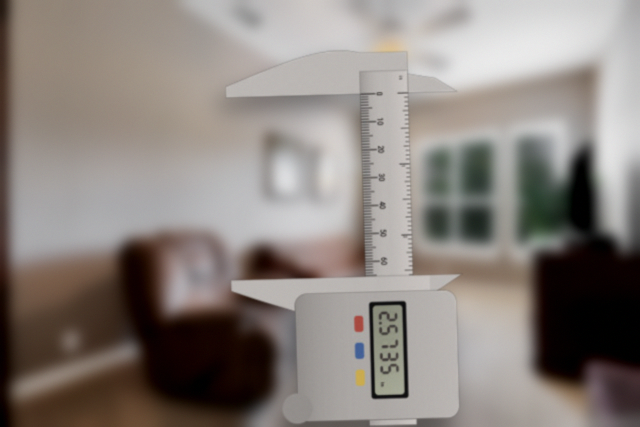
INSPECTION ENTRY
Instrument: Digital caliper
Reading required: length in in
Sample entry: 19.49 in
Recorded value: 2.5735 in
